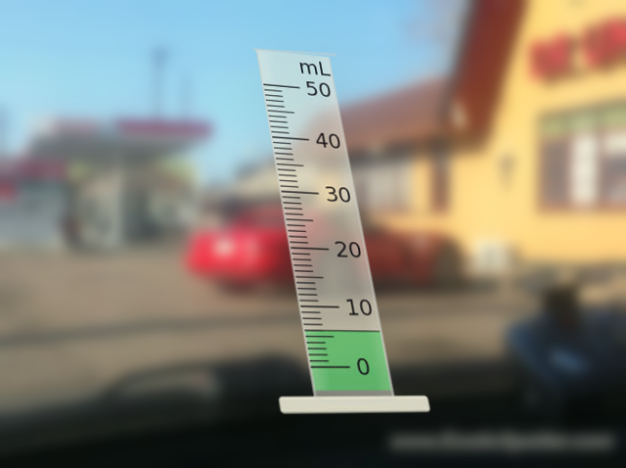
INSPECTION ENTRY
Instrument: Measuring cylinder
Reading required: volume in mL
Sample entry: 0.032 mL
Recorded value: 6 mL
